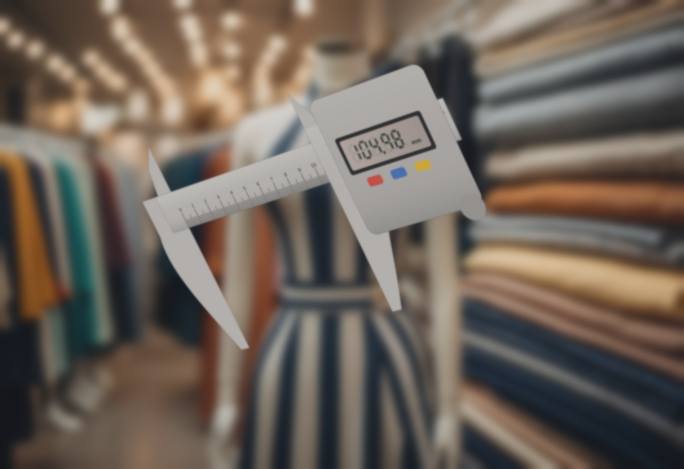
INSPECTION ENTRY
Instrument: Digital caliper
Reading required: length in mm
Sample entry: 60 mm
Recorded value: 104.98 mm
